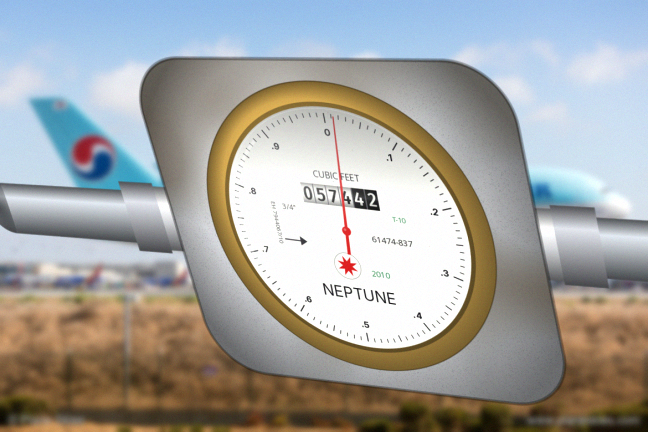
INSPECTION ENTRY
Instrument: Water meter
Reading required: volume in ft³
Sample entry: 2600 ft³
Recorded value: 57442.01 ft³
